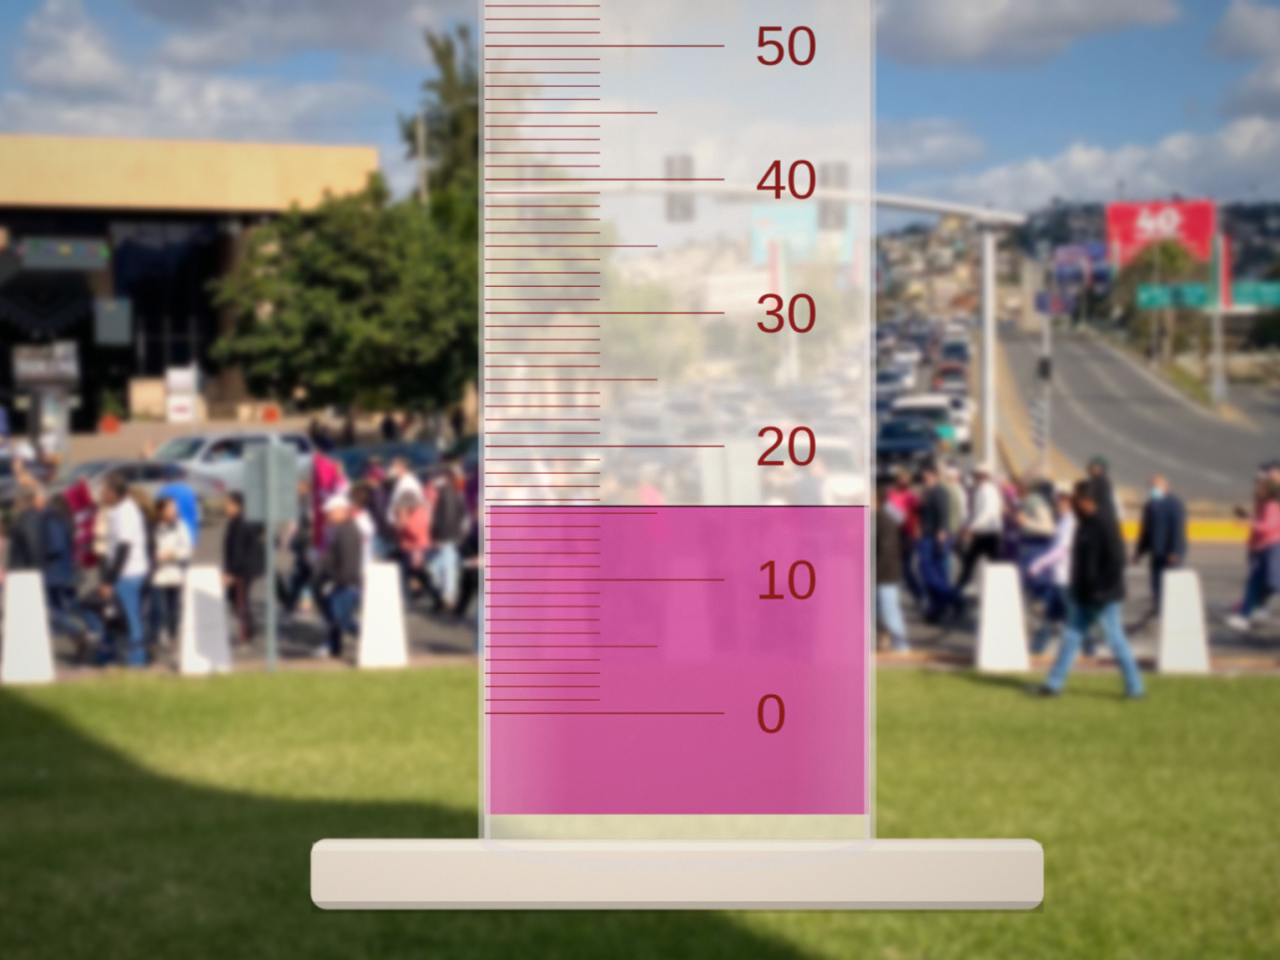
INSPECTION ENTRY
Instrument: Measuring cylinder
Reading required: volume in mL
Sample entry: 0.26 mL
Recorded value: 15.5 mL
